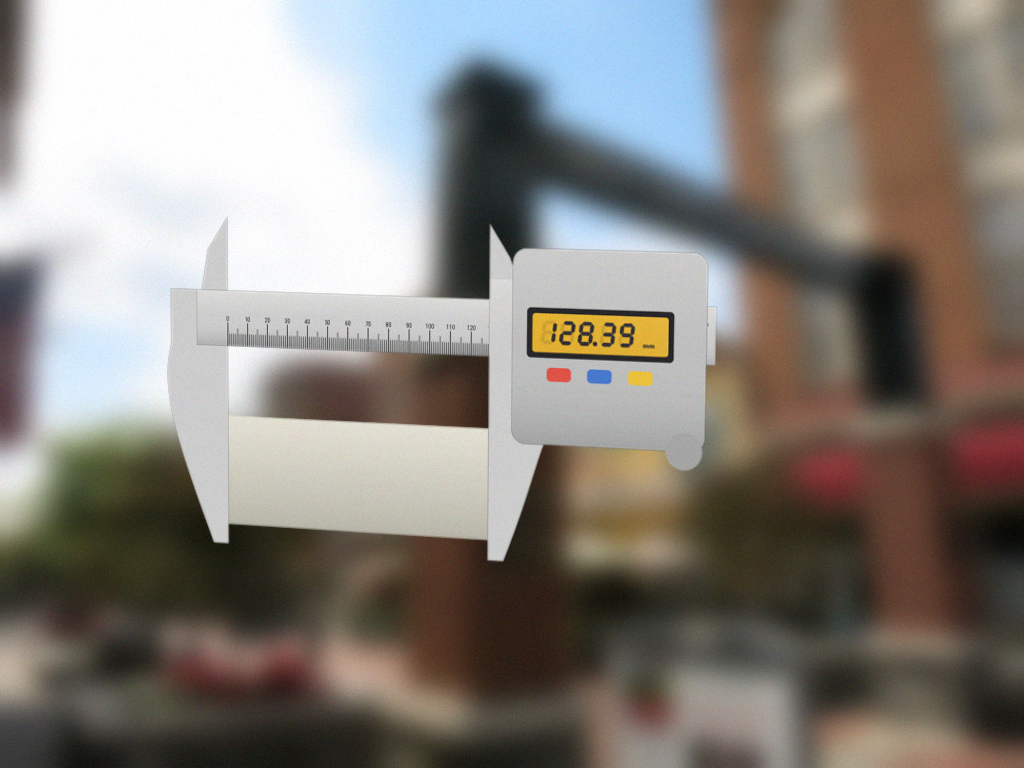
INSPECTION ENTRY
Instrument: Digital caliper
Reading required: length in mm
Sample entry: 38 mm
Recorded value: 128.39 mm
